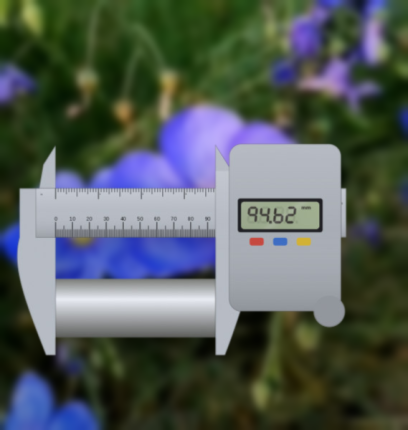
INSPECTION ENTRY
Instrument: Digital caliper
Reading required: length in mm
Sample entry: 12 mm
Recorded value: 94.62 mm
